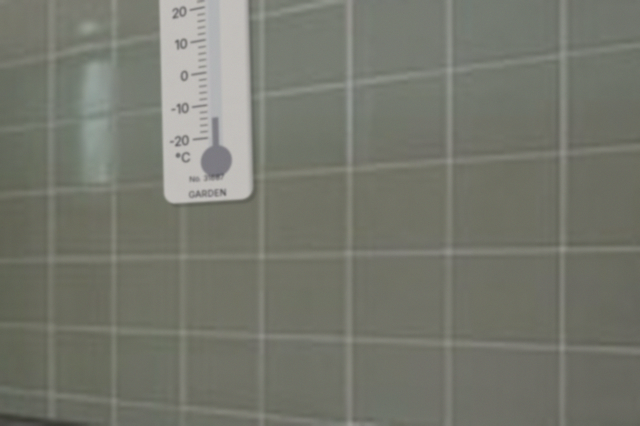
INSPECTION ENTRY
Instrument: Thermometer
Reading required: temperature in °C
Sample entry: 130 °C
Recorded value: -14 °C
